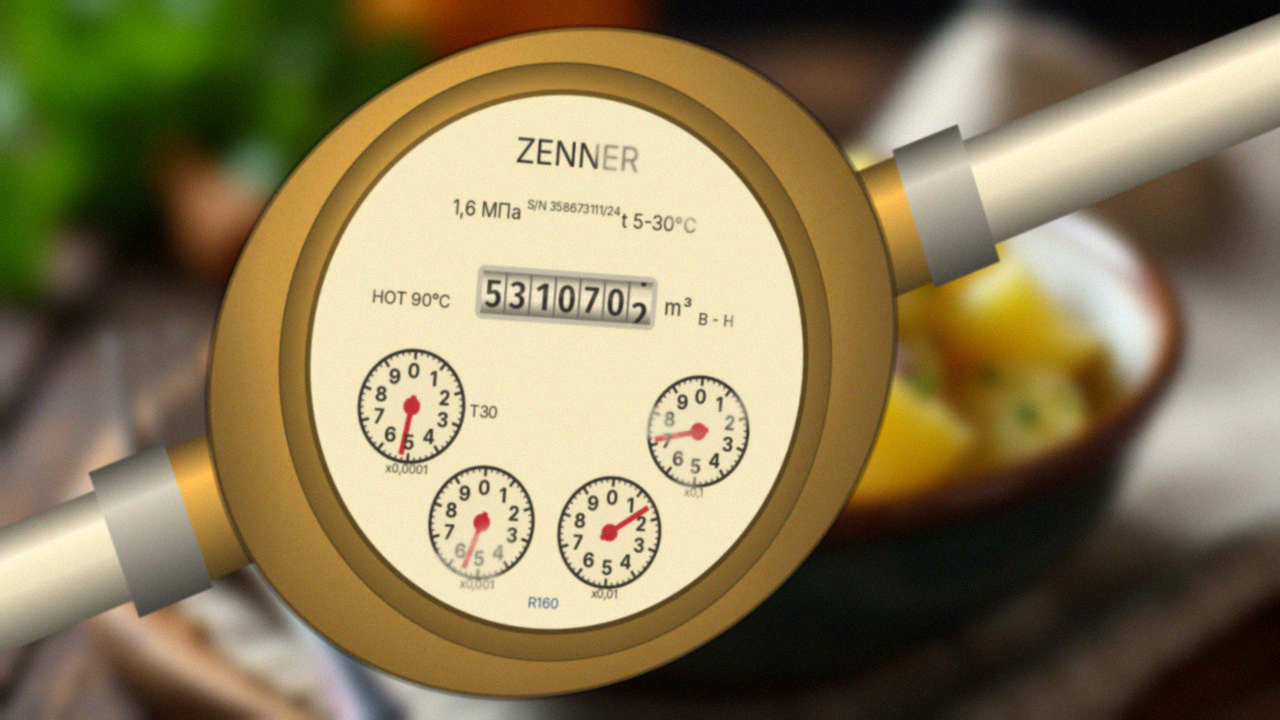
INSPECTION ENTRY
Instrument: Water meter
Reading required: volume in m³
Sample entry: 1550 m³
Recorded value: 5310701.7155 m³
